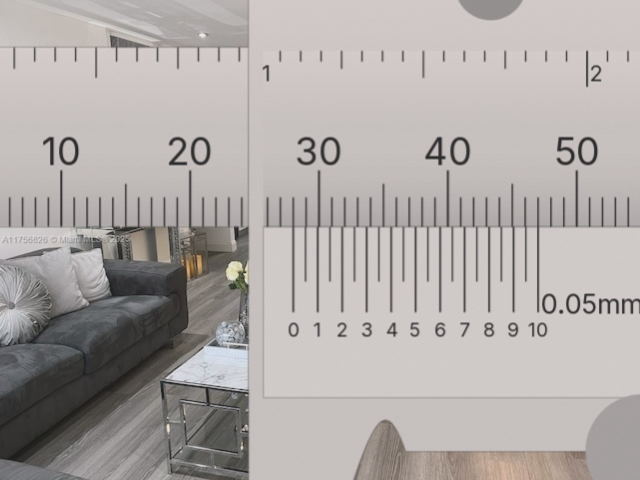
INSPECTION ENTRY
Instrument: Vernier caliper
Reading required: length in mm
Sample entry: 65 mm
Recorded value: 28.0 mm
